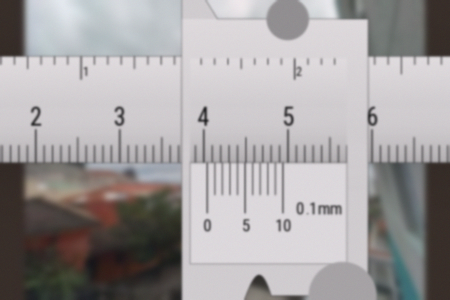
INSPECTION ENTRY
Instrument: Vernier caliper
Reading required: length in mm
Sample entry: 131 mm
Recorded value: 40.4 mm
